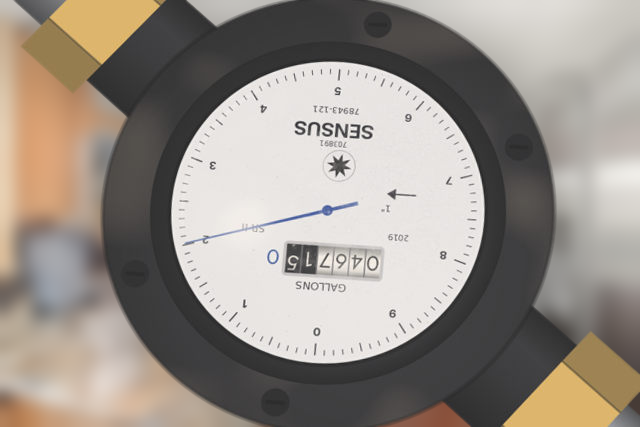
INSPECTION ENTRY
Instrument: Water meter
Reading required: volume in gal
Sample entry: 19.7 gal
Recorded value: 467152.0 gal
